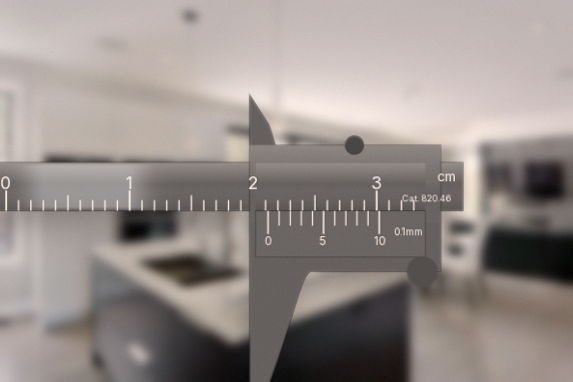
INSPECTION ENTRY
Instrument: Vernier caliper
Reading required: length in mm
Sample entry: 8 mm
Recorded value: 21.2 mm
